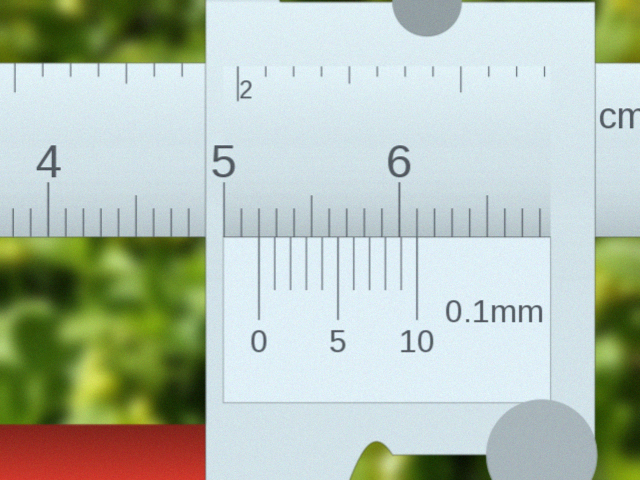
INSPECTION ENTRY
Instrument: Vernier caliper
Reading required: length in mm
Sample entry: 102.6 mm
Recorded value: 52.0 mm
